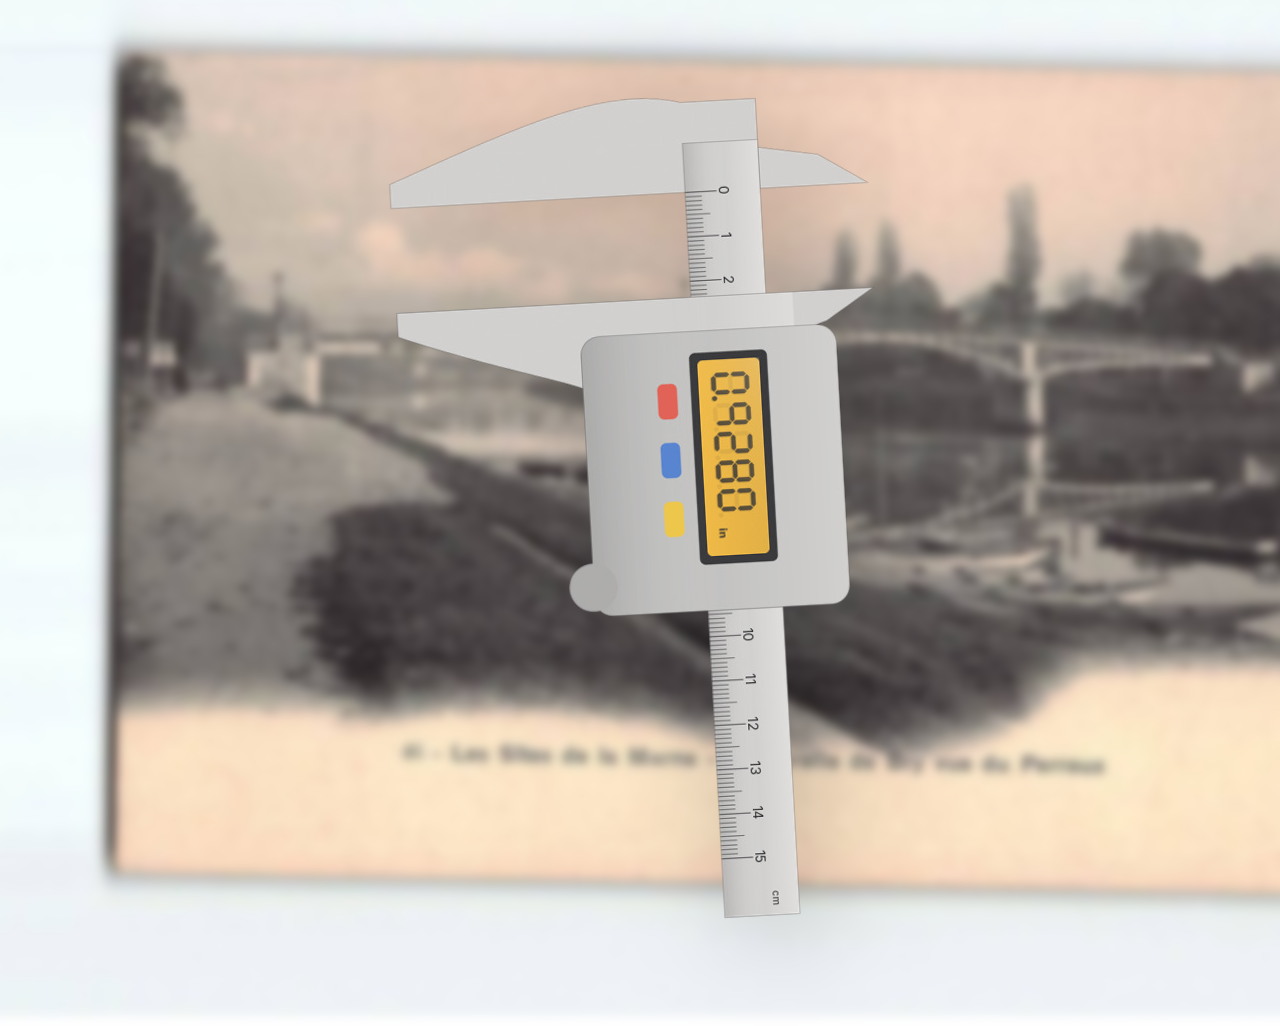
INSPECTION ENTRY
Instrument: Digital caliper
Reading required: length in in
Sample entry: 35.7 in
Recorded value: 0.9280 in
